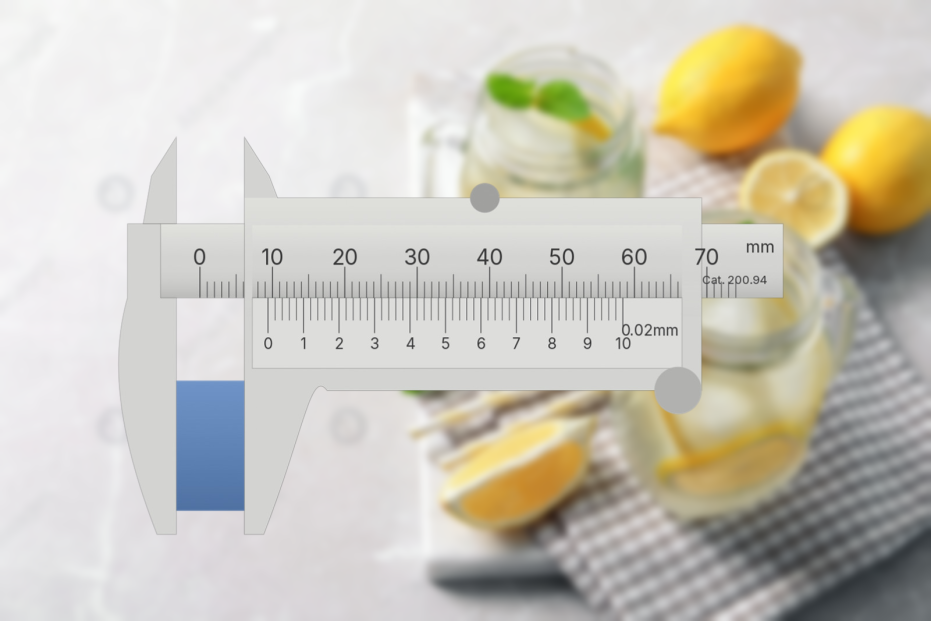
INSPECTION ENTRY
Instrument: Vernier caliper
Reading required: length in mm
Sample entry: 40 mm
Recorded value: 9.4 mm
